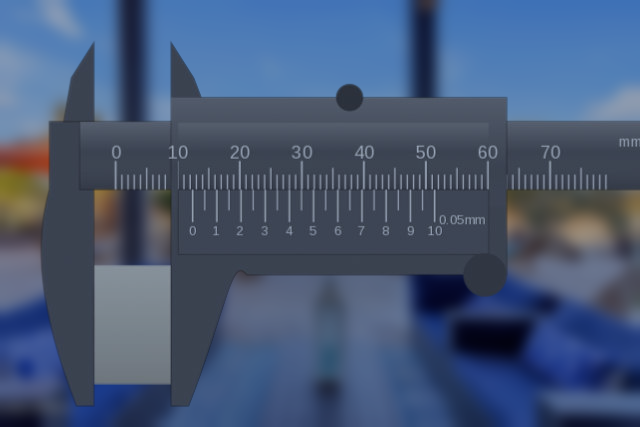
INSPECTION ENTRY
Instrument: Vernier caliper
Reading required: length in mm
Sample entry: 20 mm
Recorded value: 12.4 mm
